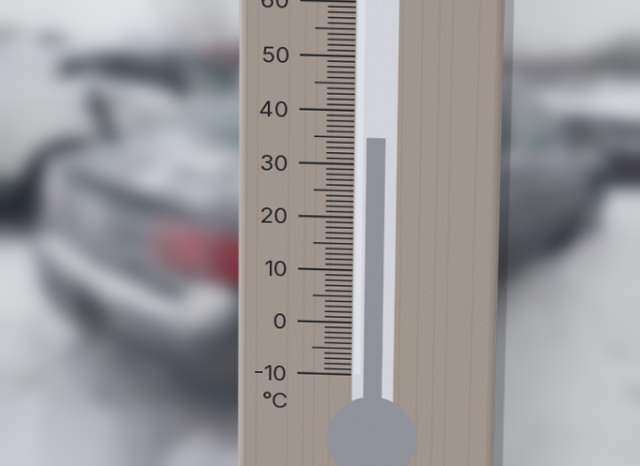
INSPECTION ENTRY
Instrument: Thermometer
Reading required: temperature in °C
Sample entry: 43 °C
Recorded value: 35 °C
